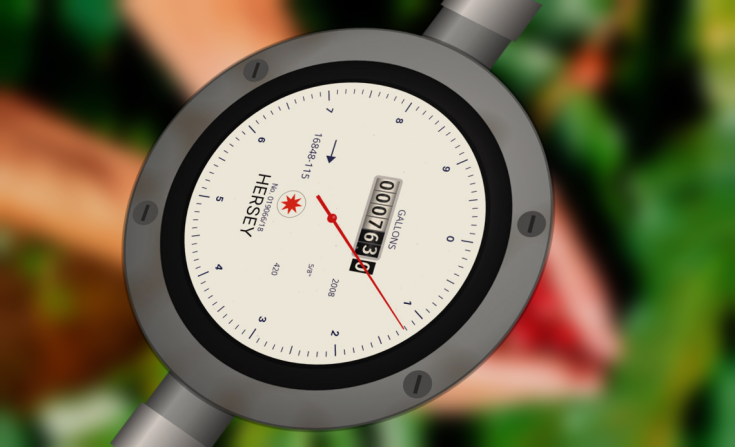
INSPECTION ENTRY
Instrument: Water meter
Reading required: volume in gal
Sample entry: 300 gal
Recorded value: 7631.2 gal
